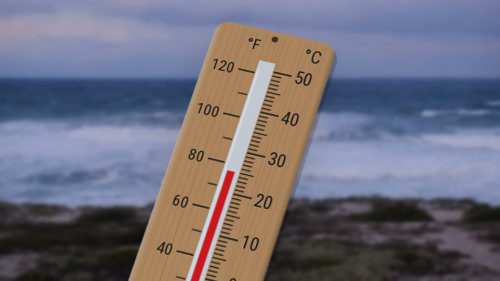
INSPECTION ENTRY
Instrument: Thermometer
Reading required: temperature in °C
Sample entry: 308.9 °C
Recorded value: 25 °C
